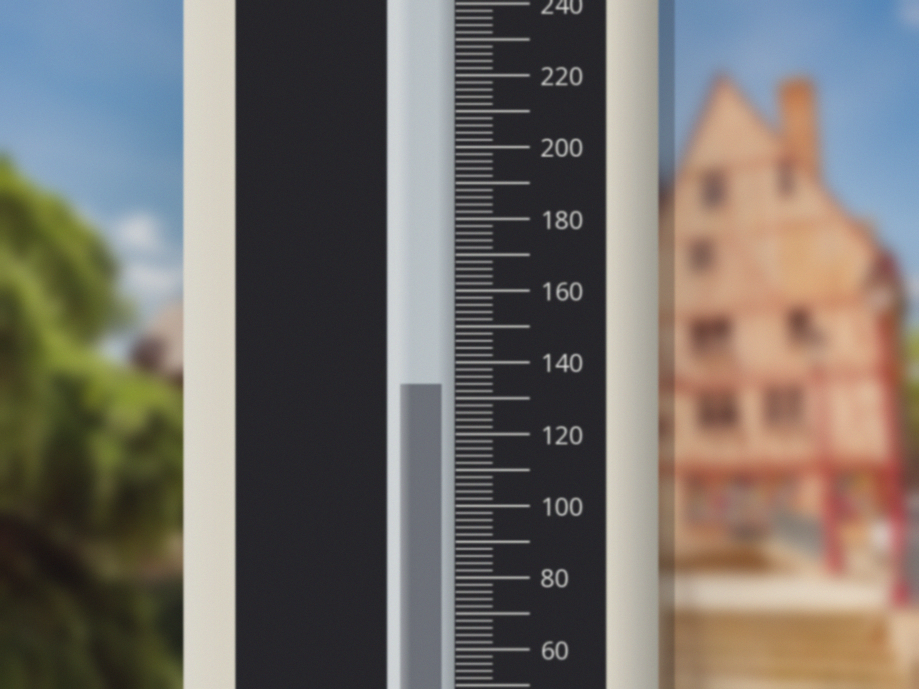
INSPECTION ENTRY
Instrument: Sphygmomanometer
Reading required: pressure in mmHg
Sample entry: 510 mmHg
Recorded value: 134 mmHg
